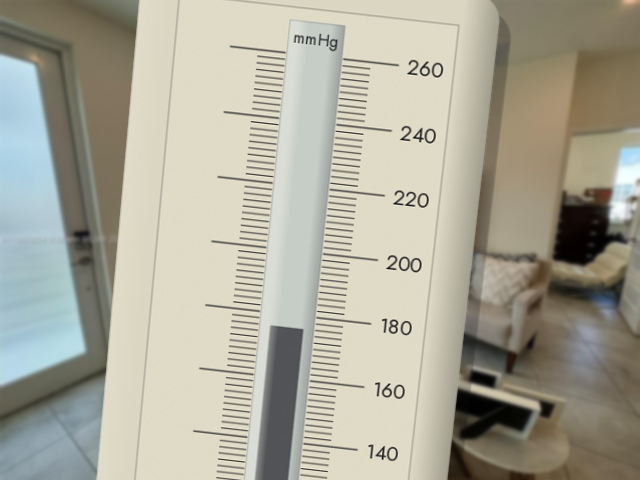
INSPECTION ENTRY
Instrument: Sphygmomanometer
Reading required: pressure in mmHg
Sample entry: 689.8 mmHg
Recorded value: 176 mmHg
